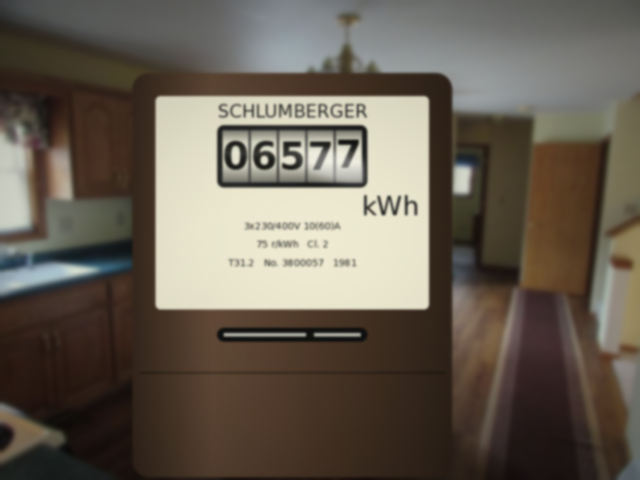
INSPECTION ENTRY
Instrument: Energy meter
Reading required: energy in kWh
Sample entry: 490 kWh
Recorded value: 6577 kWh
